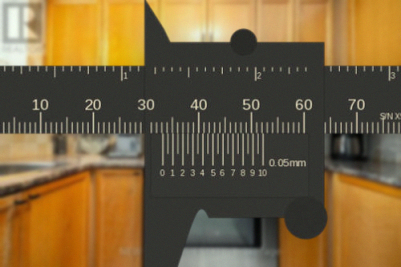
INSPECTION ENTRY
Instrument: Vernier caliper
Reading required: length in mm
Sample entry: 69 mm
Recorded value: 33.2 mm
